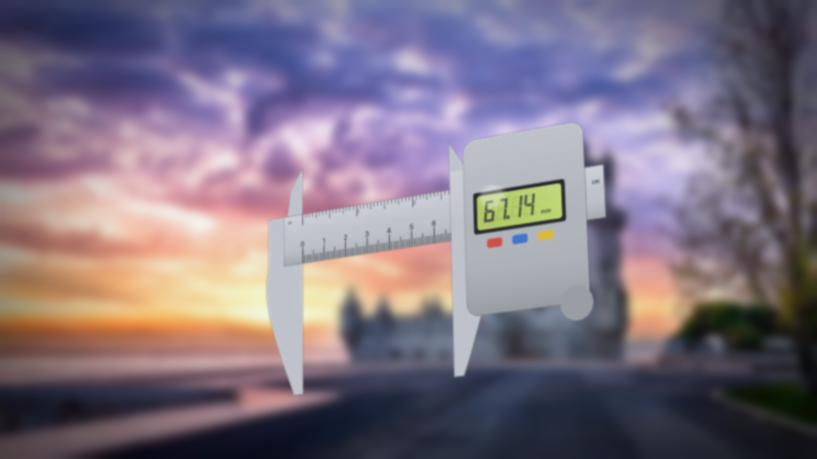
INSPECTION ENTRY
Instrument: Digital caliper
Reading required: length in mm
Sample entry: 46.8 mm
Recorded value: 67.14 mm
